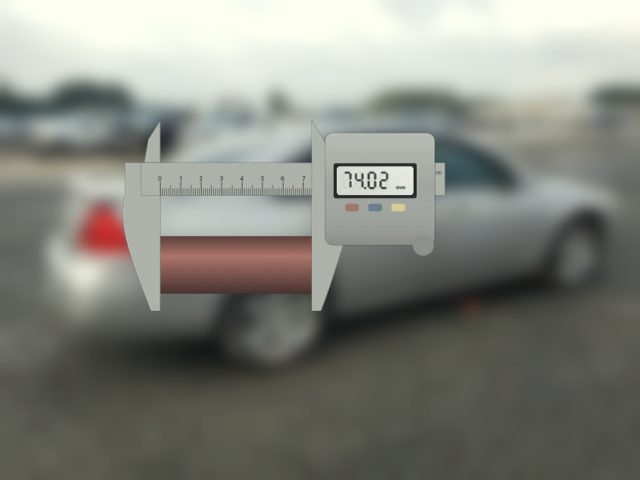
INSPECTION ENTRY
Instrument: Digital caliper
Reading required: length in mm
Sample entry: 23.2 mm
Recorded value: 74.02 mm
